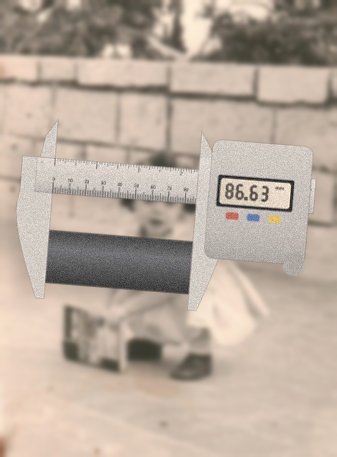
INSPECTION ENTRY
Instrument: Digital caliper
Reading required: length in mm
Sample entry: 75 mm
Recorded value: 86.63 mm
